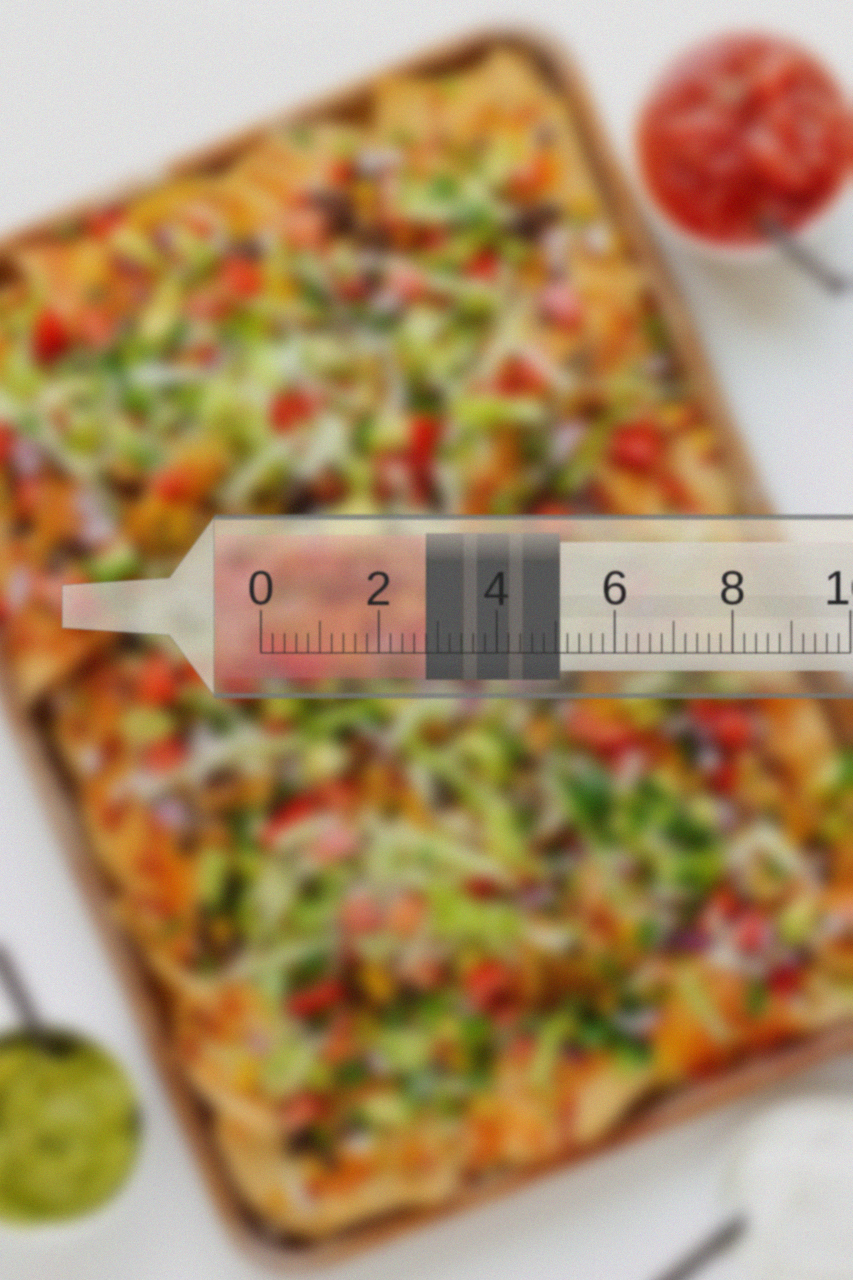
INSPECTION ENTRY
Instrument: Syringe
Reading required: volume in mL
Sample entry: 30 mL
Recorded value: 2.8 mL
